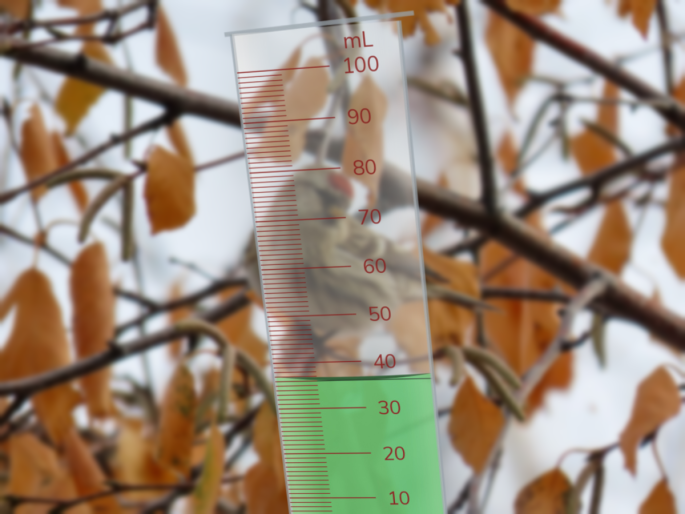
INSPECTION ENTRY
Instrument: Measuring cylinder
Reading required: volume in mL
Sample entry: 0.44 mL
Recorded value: 36 mL
